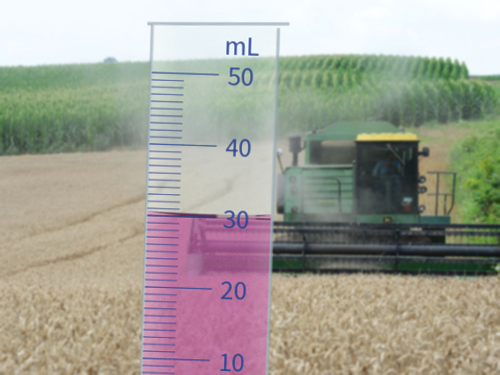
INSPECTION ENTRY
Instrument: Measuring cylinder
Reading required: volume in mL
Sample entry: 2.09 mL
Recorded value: 30 mL
